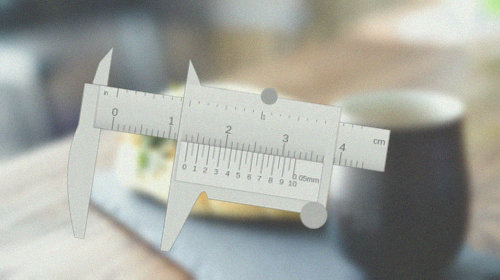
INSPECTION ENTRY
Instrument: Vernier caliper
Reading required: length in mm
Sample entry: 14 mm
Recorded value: 13.4 mm
